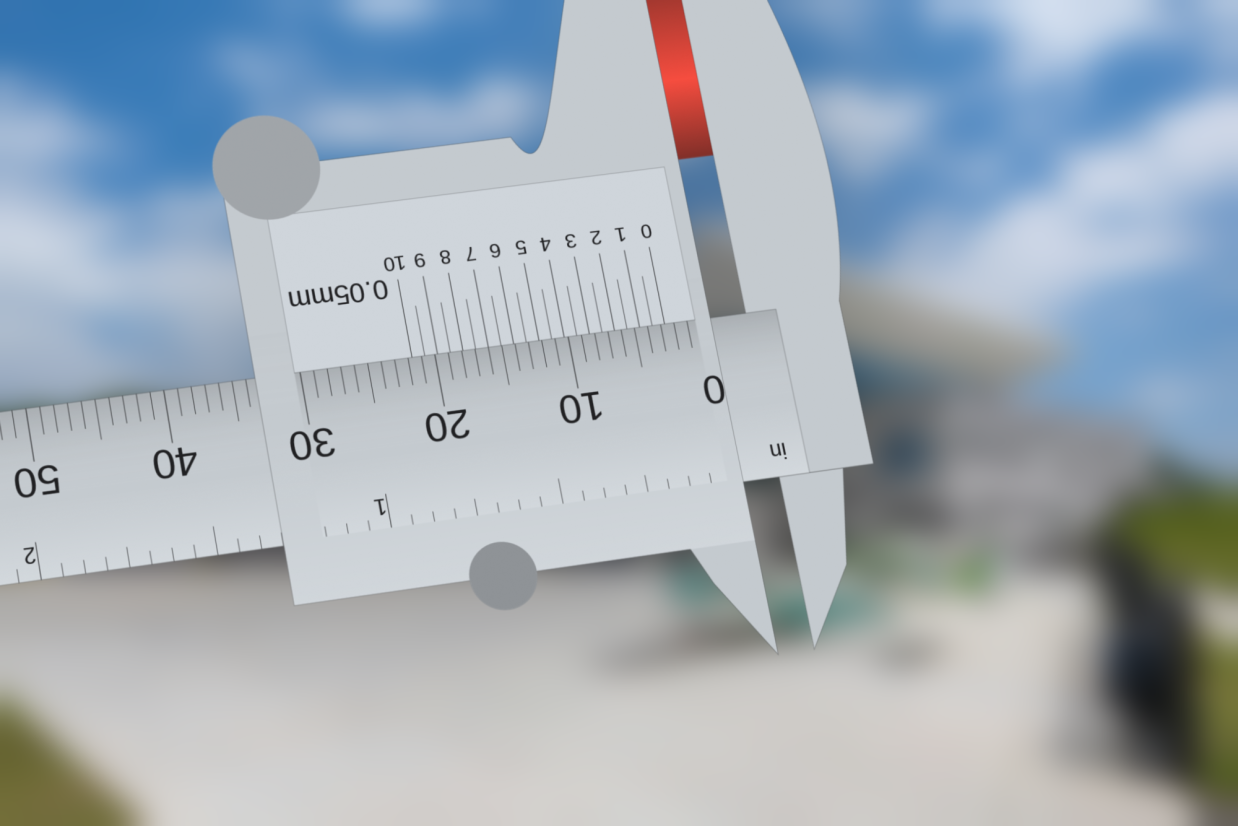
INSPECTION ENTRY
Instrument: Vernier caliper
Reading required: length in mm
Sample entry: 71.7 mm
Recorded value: 2.7 mm
